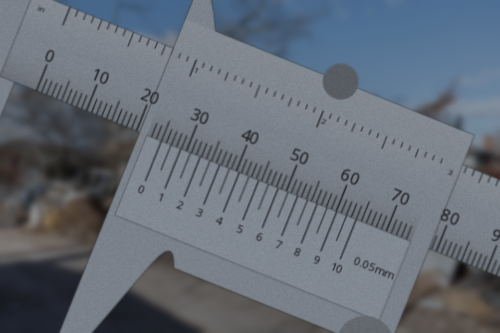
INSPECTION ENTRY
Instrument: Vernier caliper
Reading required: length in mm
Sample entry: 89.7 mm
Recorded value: 25.0 mm
